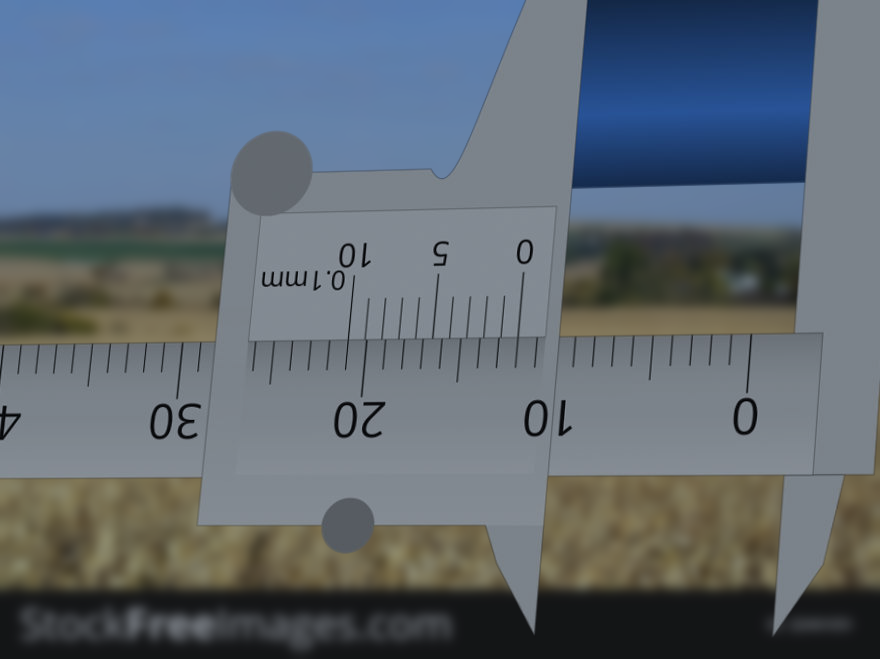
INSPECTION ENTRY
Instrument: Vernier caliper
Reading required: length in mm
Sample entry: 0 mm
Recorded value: 12.0 mm
